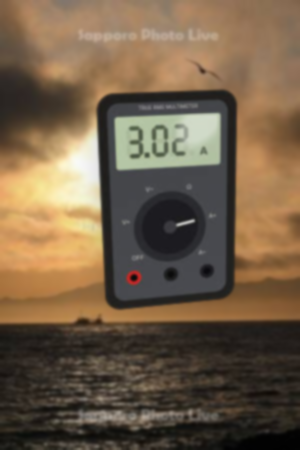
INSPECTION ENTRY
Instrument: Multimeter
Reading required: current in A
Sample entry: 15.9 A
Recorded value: 3.02 A
